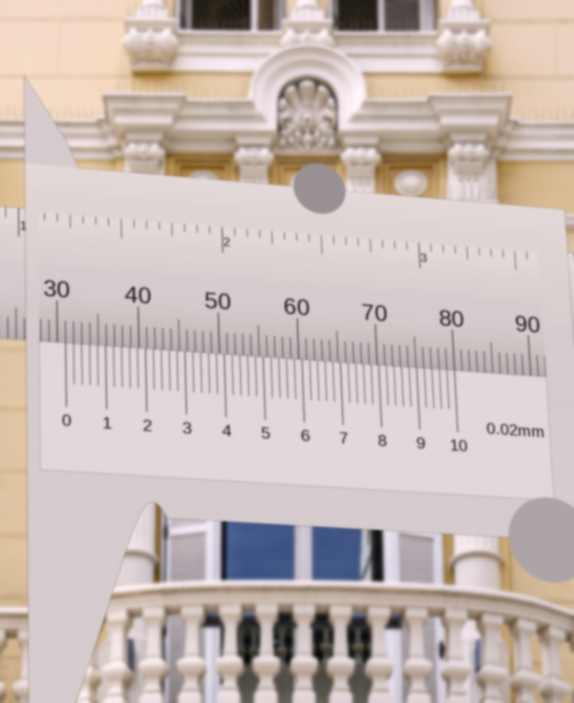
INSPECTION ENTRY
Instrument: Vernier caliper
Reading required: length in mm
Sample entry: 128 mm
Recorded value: 31.0 mm
